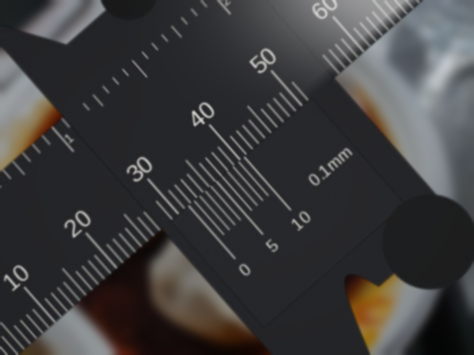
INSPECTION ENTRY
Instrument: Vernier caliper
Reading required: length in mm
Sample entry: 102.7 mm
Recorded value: 31.6 mm
